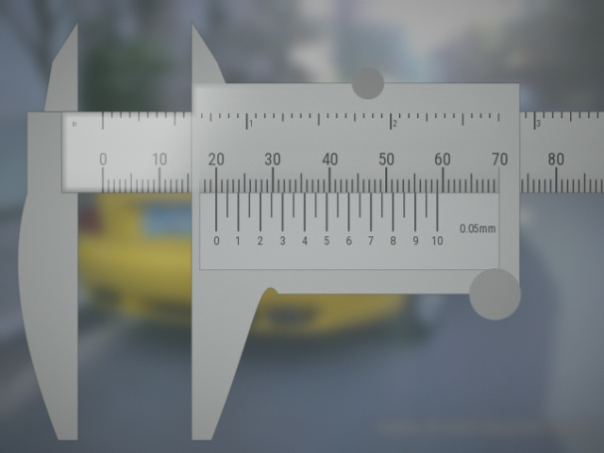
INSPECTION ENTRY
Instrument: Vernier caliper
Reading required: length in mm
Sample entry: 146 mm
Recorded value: 20.0 mm
